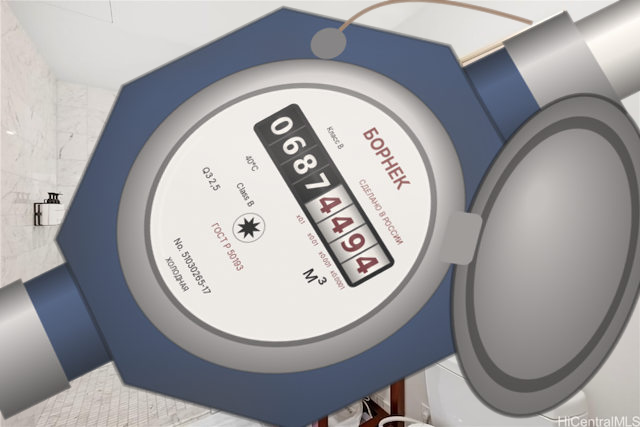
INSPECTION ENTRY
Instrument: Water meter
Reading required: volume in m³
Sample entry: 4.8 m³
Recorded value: 687.4494 m³
